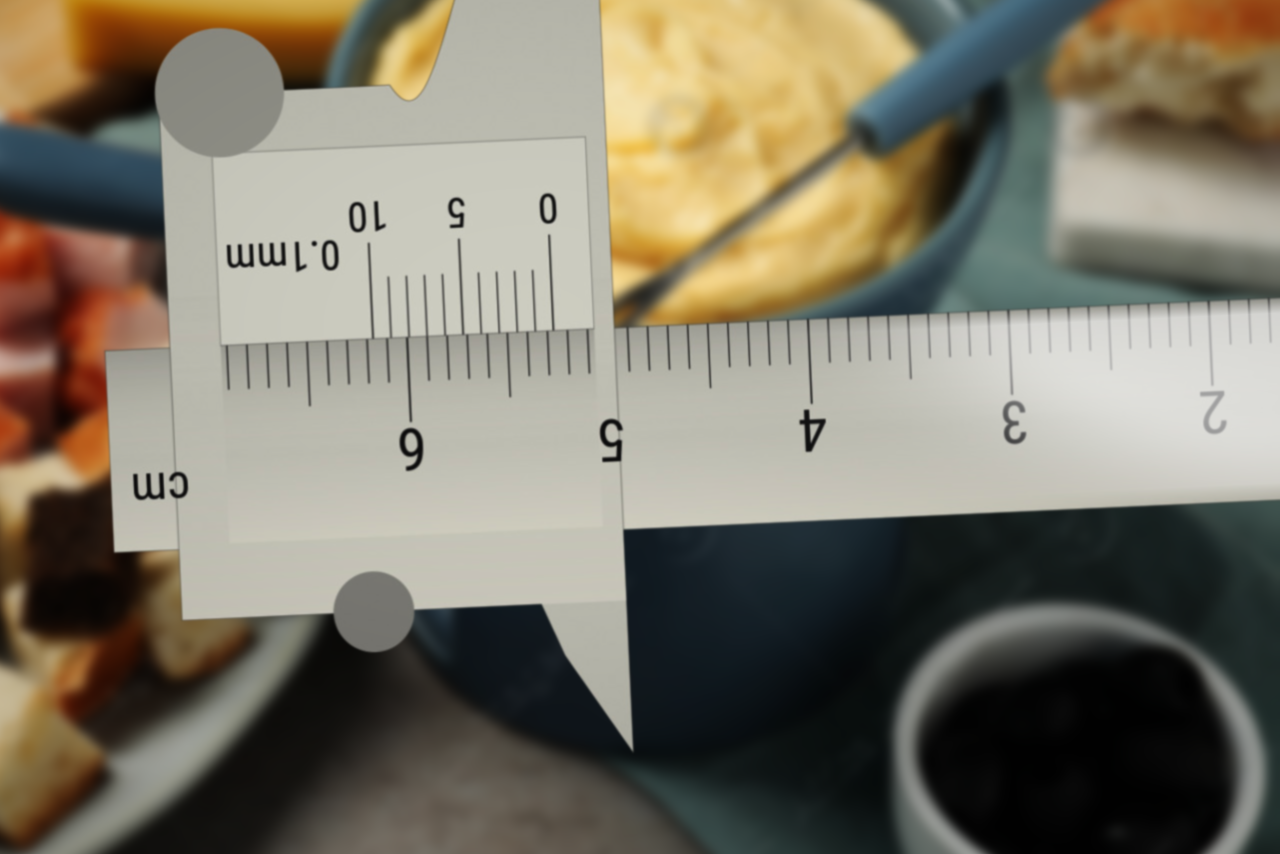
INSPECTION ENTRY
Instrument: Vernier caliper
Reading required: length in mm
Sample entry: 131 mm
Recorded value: 52.7 mm
